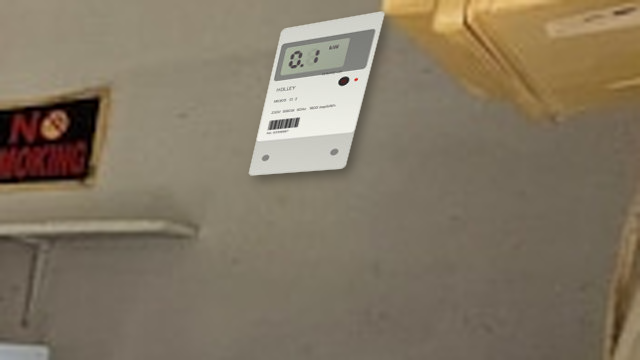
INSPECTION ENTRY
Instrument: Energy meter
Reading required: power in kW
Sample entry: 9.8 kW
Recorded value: 0.1 kW
